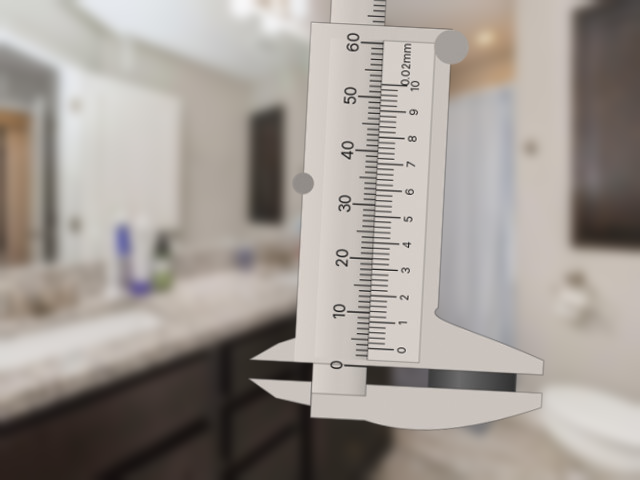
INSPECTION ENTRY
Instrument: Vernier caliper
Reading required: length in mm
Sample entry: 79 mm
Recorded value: 3.4 mm
